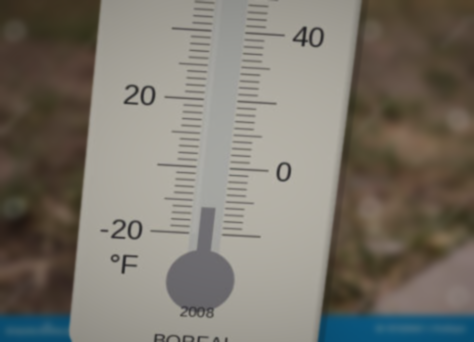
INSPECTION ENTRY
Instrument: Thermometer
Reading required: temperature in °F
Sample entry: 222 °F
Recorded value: -12 °F
